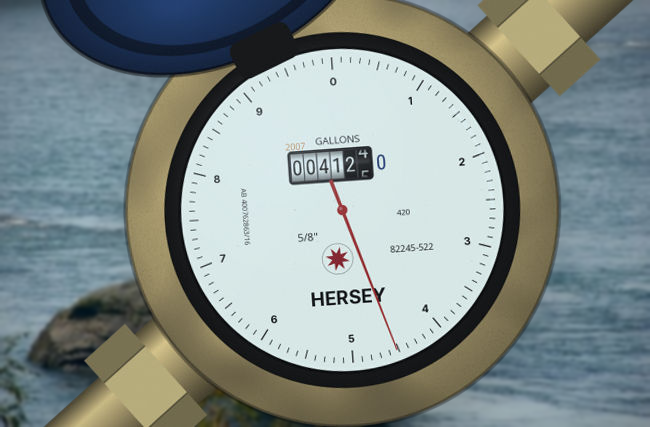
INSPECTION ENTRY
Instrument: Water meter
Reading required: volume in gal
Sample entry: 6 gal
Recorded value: 41244.5 gal
